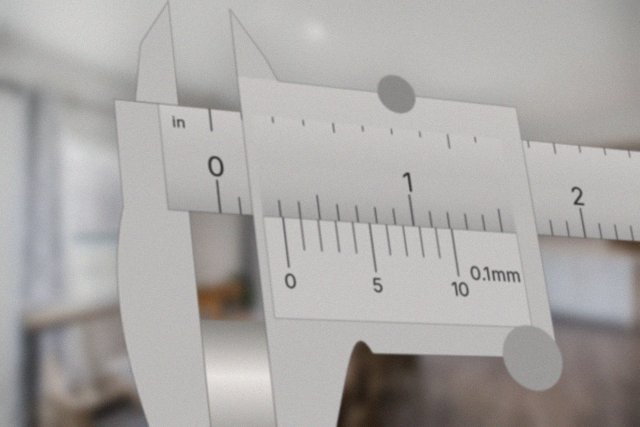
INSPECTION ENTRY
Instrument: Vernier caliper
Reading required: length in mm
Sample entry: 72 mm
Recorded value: 3.1 mm
